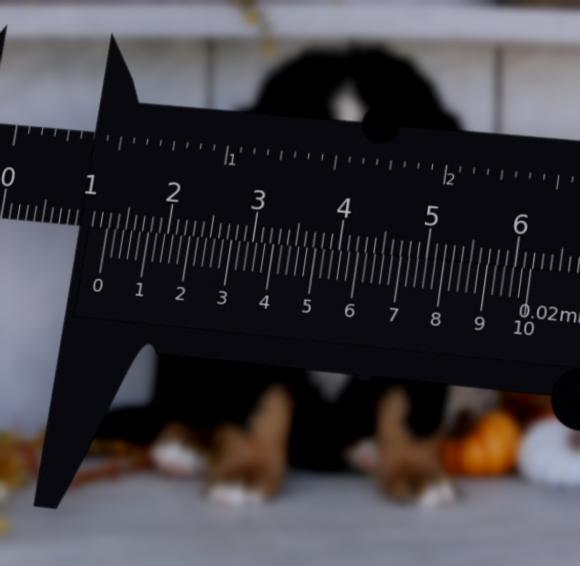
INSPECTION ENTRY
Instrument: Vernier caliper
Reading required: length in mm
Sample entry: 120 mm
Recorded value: 12.8 mm
